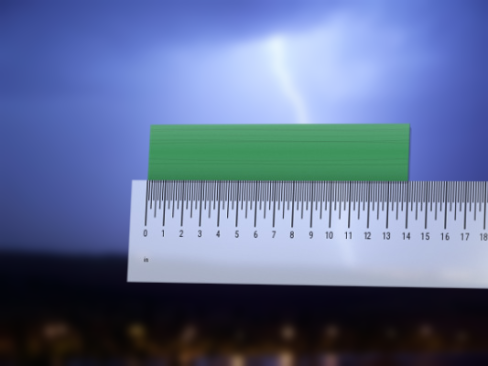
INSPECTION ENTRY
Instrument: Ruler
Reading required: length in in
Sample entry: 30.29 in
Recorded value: 14 in
